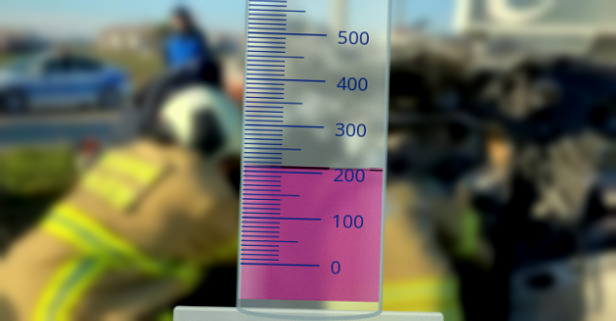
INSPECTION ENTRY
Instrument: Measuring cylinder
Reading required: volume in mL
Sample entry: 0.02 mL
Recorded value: 210 mL
